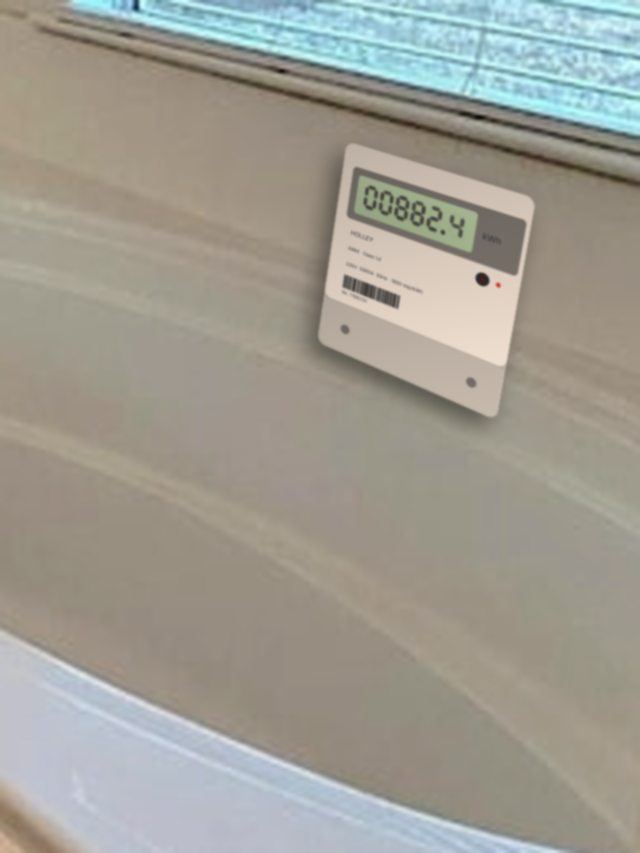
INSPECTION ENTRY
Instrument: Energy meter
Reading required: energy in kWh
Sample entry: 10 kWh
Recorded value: 882.4 kWh
